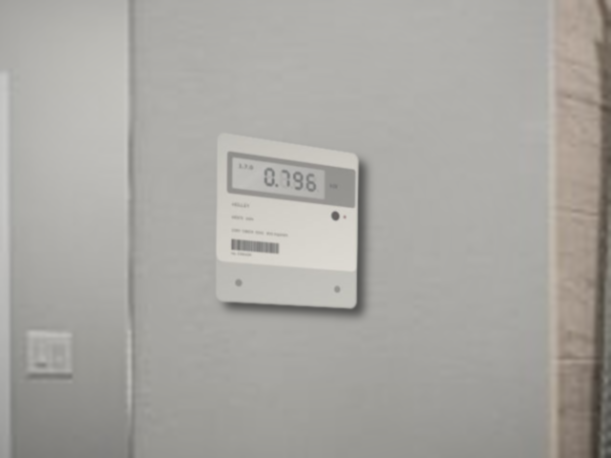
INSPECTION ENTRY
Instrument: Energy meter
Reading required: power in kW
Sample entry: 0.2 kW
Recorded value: 0.796 kW
